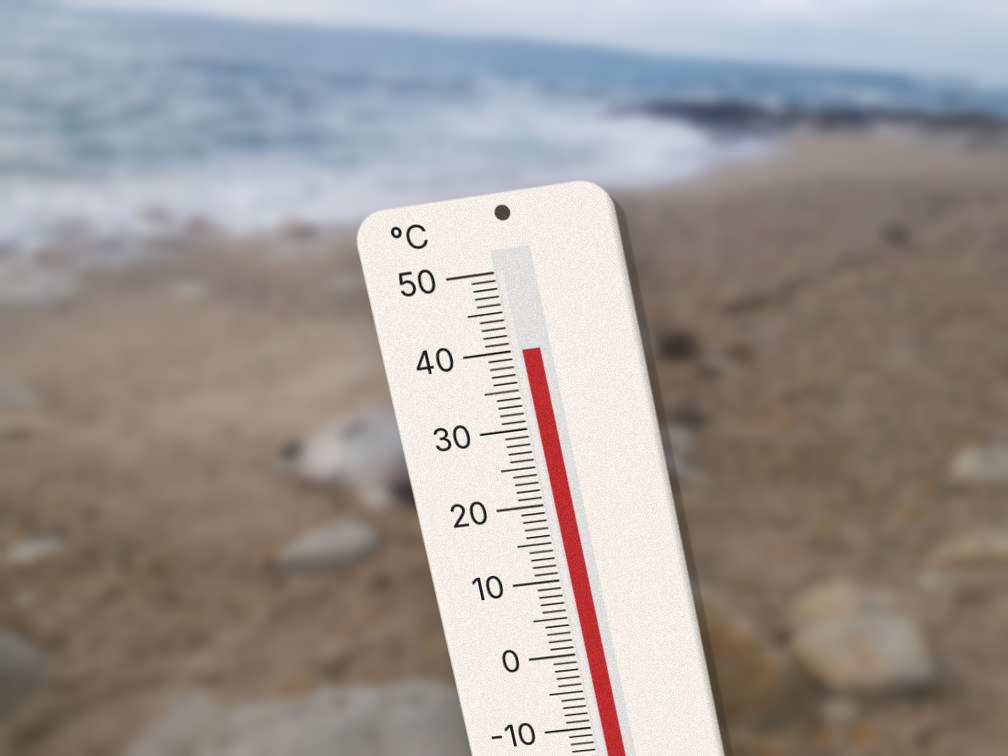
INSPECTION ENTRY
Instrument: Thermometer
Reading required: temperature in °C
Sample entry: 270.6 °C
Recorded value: 40 °C
